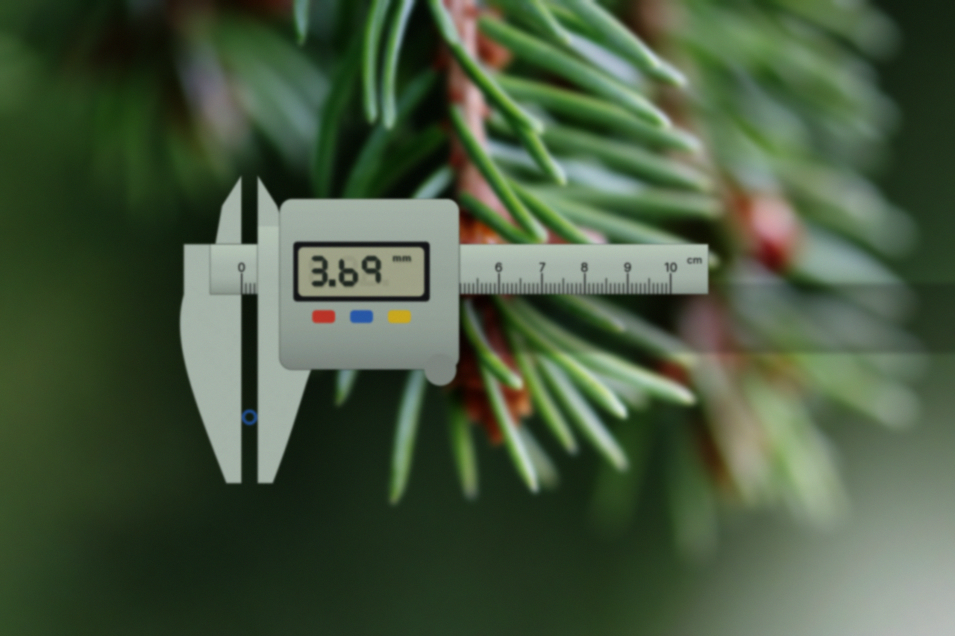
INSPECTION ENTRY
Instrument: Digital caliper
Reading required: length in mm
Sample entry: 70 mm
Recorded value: 3.69 mm
